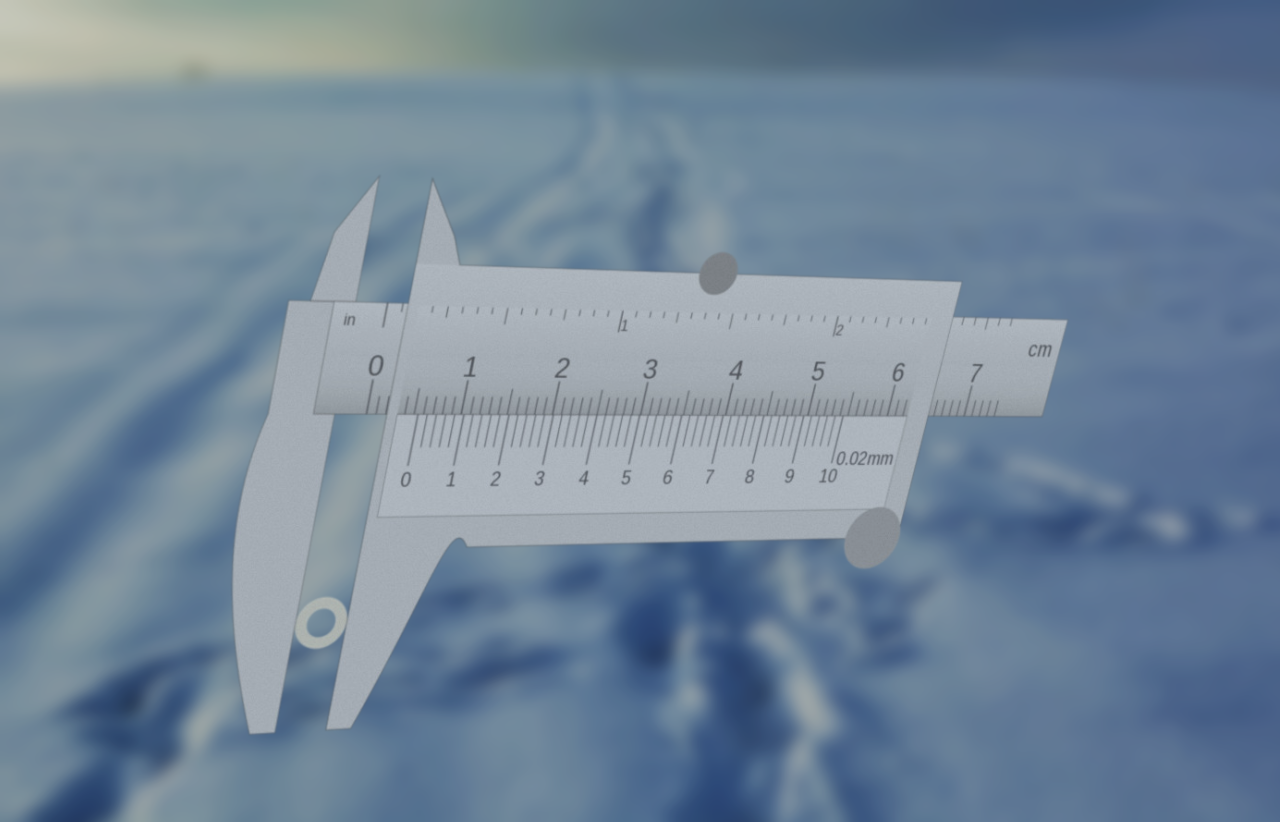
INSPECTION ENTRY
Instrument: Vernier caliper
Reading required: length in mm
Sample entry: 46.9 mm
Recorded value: 5.4 mm
